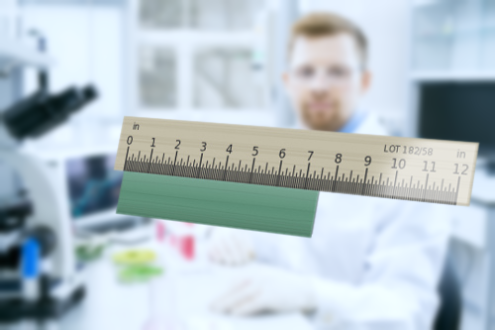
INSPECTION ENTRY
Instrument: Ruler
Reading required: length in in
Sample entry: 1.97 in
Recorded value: 7.5 in
